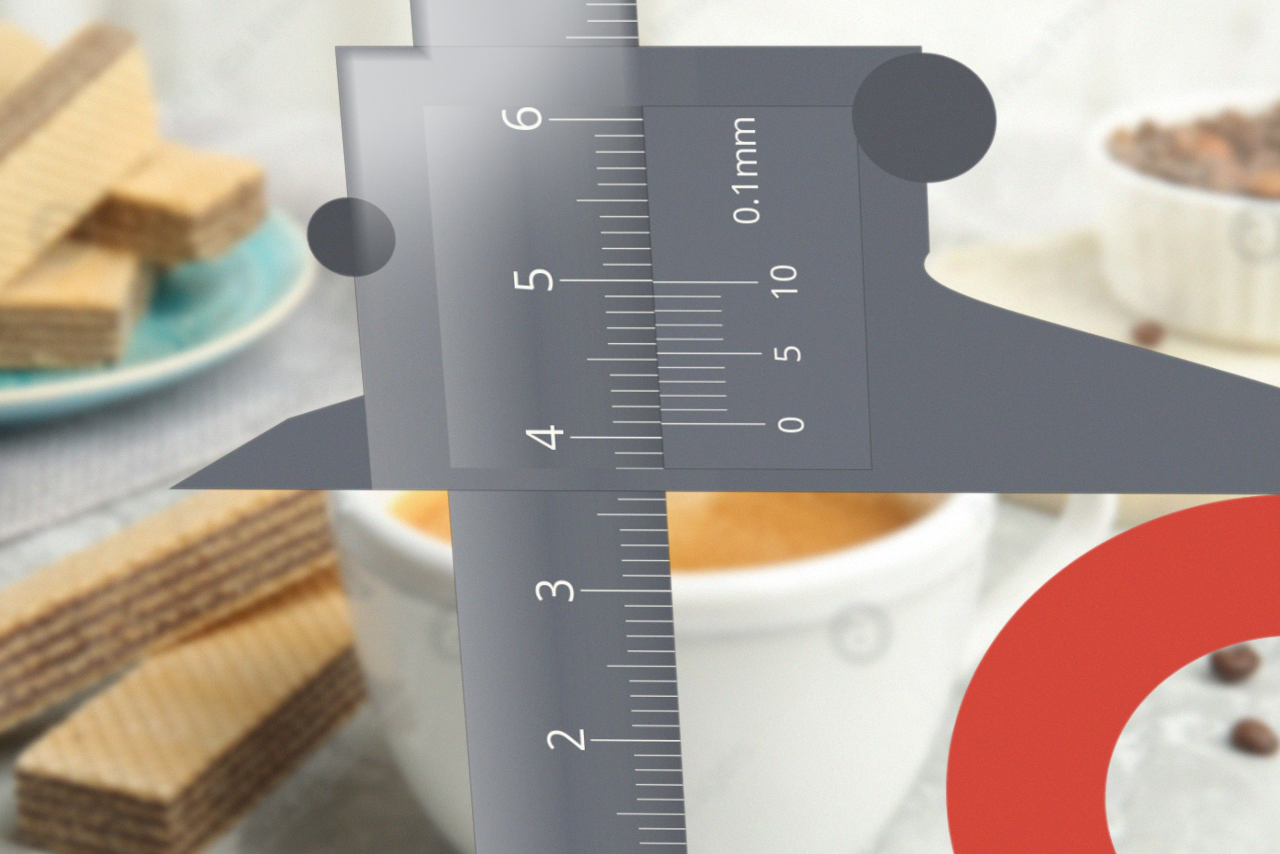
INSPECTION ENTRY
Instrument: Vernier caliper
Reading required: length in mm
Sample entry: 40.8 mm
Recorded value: 40.9 mm
